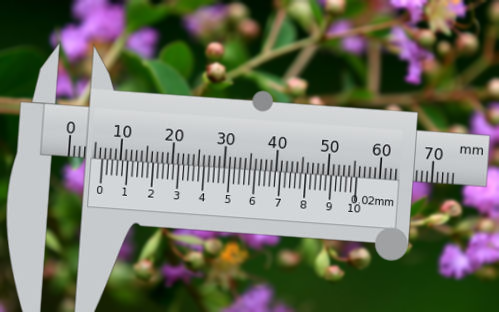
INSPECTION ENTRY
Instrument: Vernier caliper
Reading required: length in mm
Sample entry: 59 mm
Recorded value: 6.5 mm
